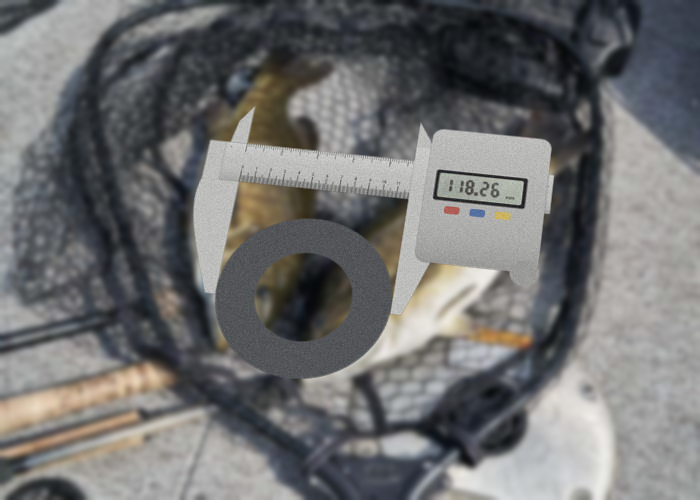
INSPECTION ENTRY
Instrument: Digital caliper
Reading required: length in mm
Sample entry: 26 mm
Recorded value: 118.26 mm
